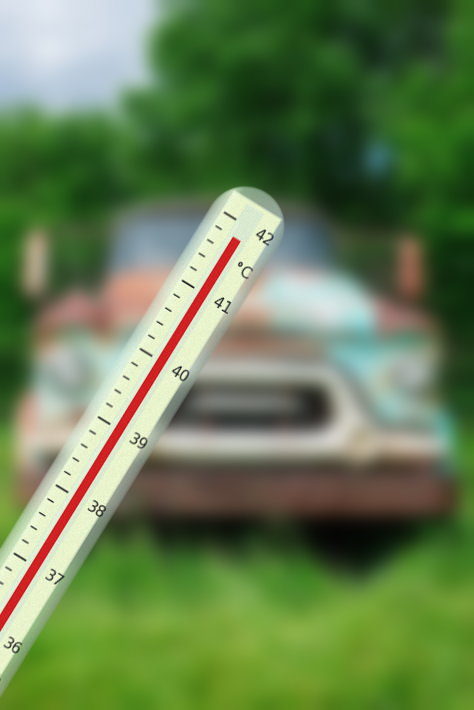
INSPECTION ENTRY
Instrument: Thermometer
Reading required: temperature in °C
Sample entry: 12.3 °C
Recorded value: 41.8 °C
